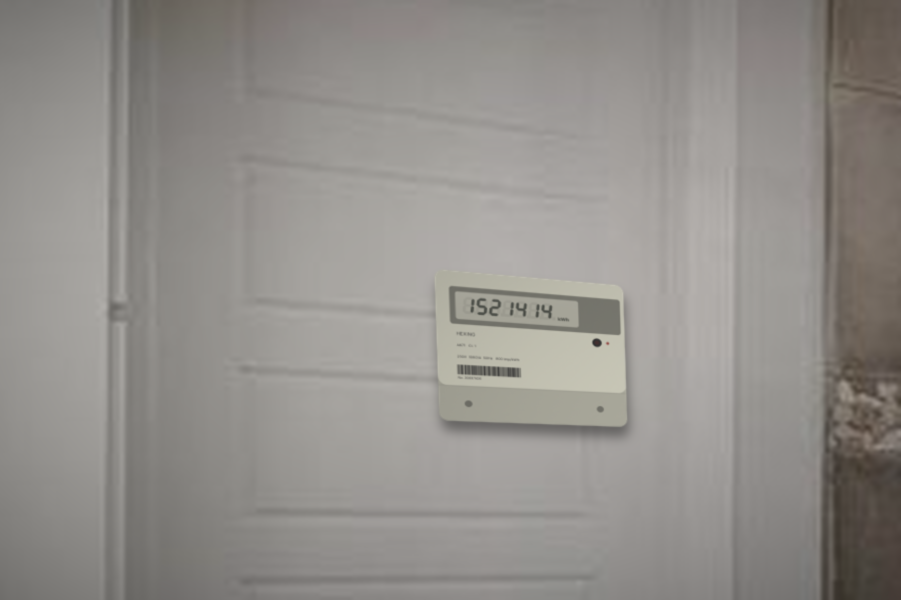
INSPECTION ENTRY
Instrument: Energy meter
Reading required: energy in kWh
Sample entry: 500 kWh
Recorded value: 1521414 kWh
